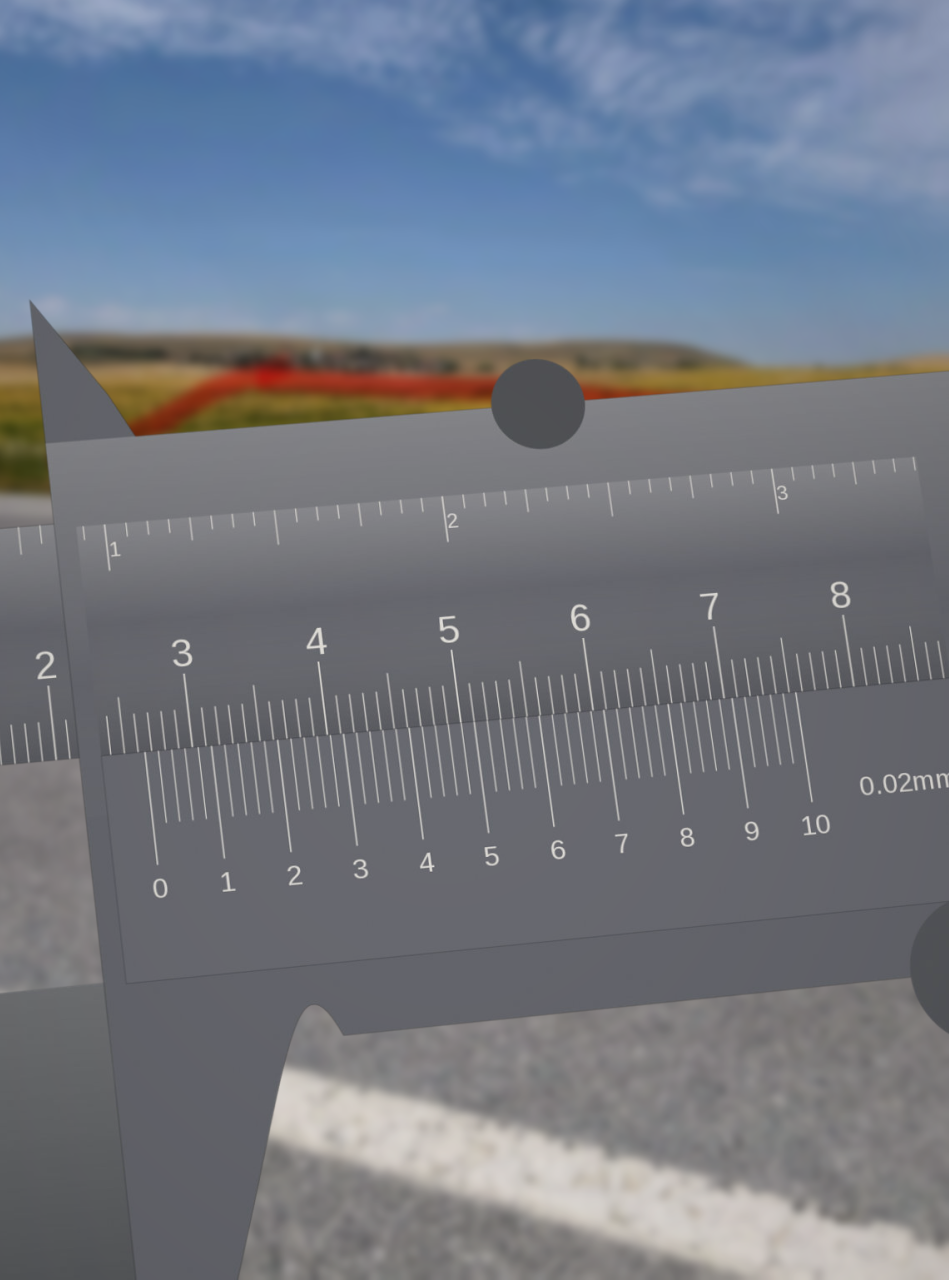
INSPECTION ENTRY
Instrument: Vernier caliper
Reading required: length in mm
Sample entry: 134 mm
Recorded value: 26.5 mm
